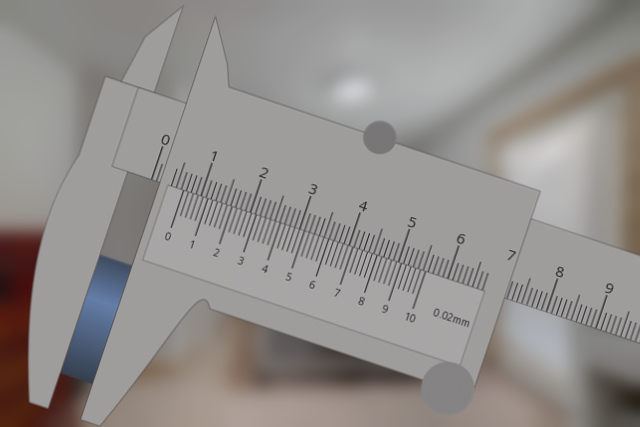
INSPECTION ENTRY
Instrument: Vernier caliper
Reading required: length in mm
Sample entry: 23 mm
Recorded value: 6.5 mm
